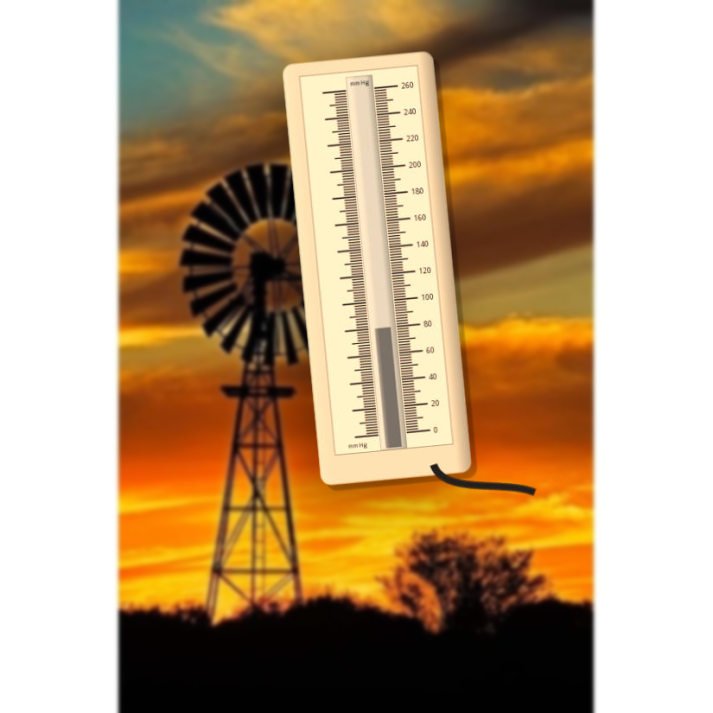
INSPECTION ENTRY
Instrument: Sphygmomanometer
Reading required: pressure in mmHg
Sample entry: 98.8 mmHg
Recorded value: 80 mmHg
